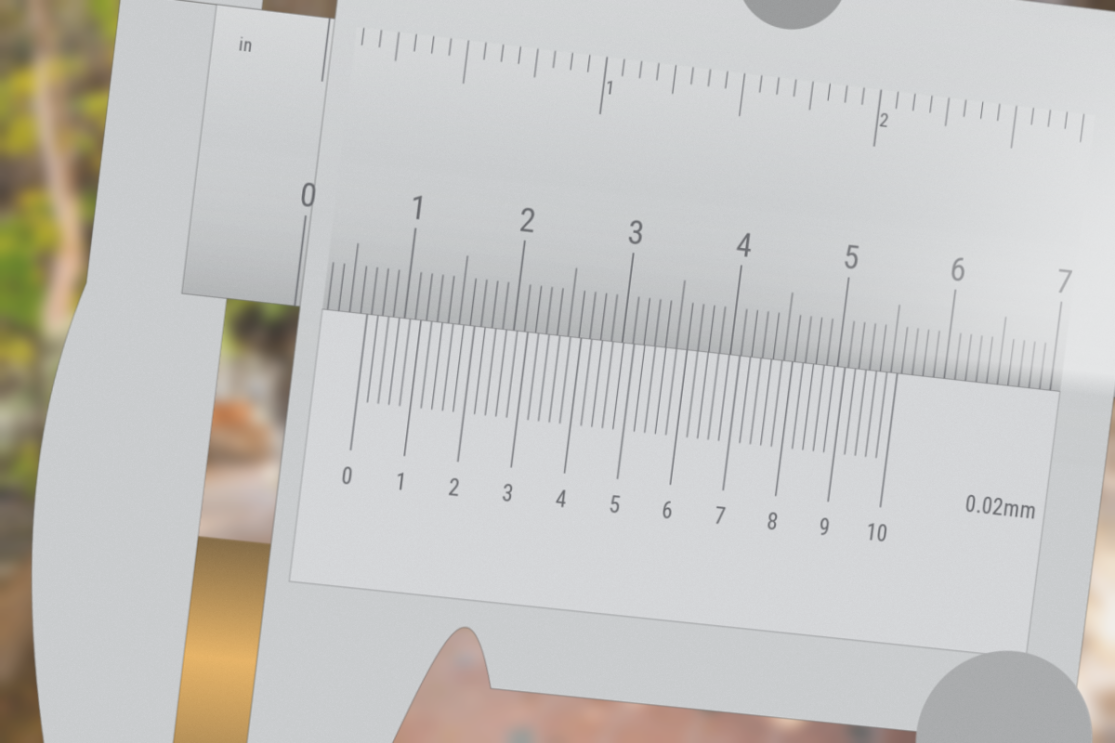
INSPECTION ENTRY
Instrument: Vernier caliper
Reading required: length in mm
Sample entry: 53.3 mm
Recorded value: 6.6 mm
